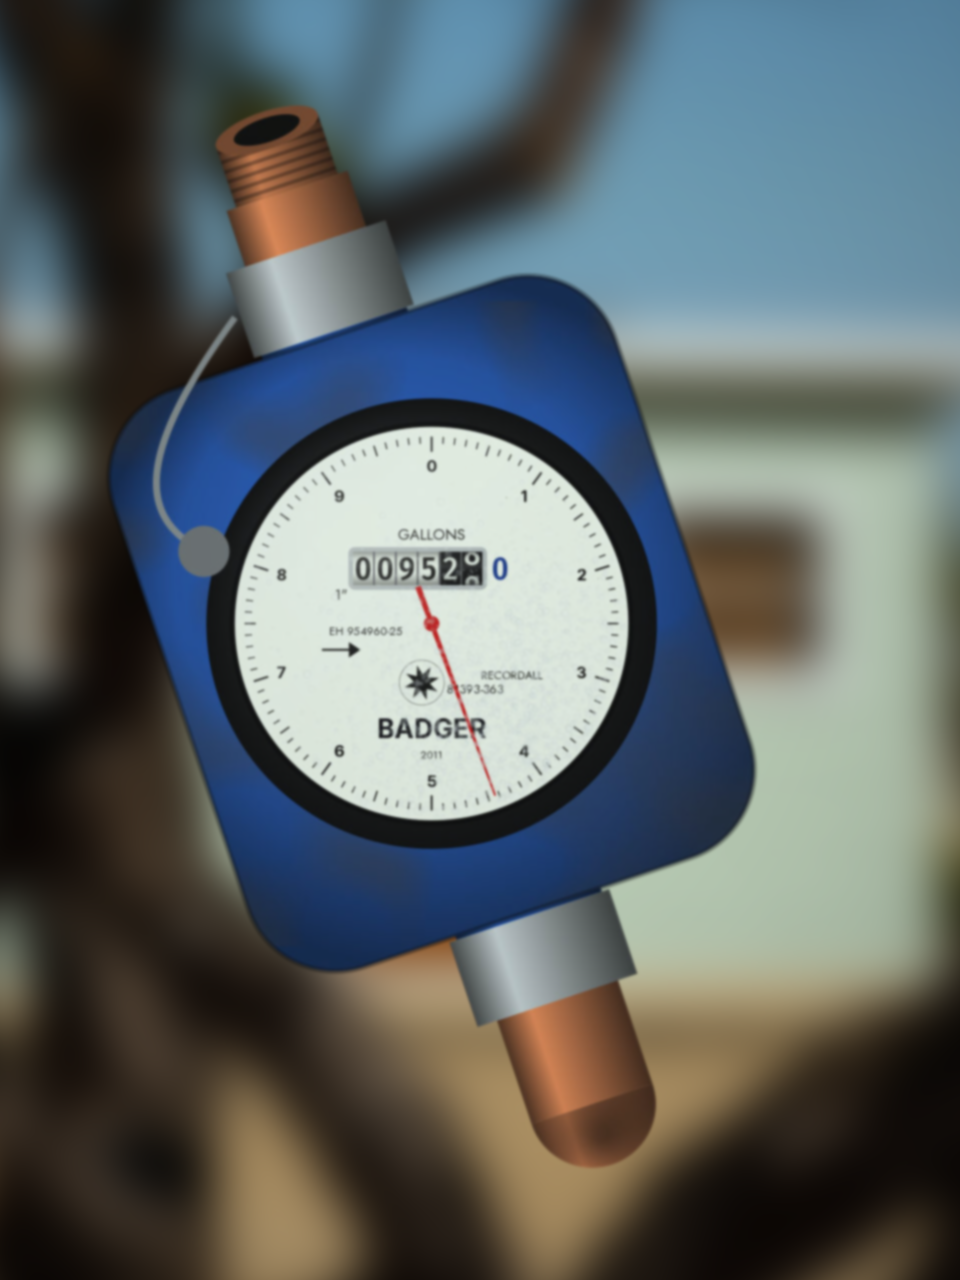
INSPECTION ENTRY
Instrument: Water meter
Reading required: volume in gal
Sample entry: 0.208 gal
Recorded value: 95284.4 gal
